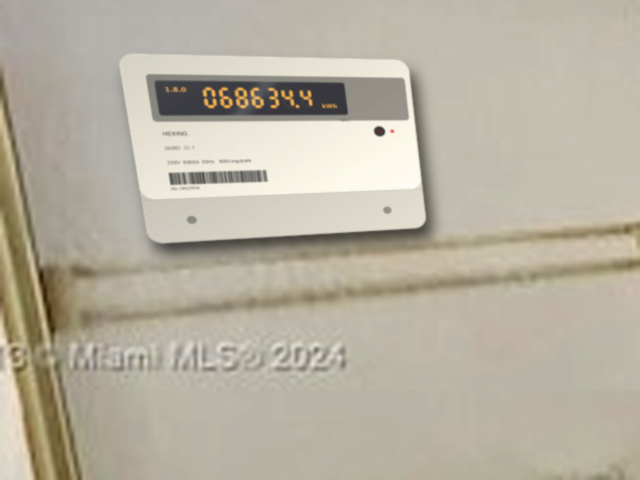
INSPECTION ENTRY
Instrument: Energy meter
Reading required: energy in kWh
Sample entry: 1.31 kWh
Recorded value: 68634.4 kWh
